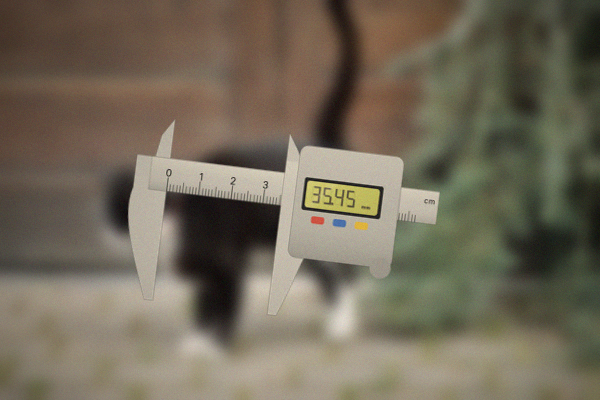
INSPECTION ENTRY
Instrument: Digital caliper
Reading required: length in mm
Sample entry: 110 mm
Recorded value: 35.45 mm
